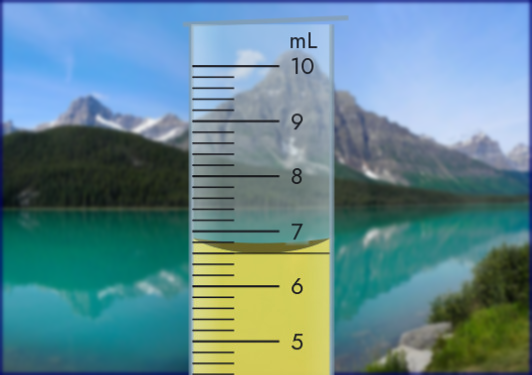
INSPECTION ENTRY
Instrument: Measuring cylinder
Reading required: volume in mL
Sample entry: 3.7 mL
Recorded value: 6.6 mL
